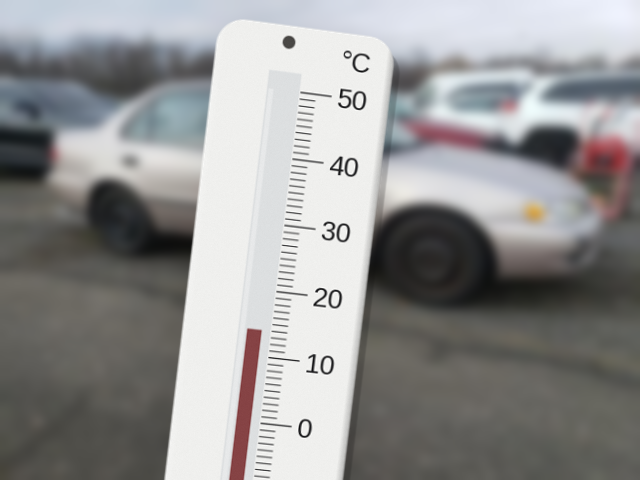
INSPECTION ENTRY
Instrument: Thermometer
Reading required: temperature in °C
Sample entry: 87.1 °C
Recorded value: 14 °C
